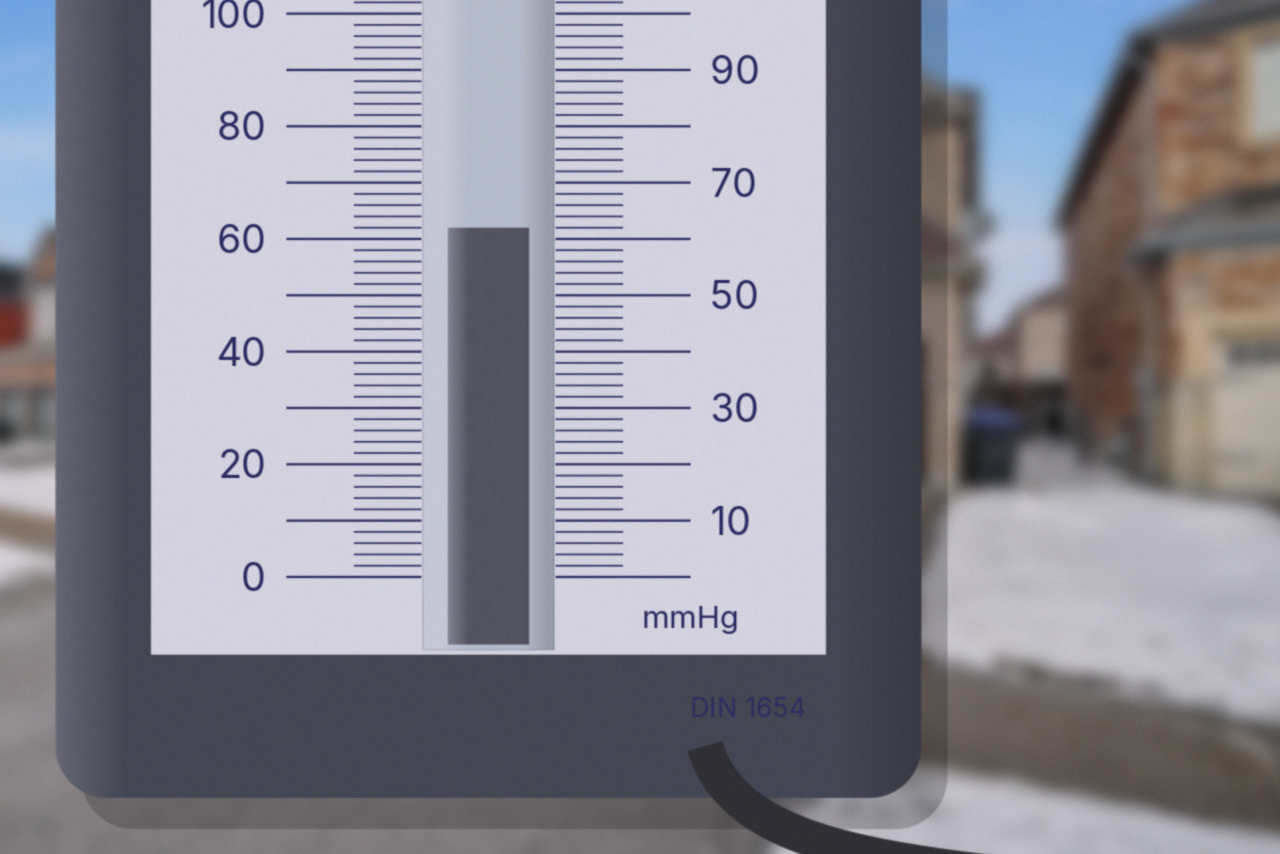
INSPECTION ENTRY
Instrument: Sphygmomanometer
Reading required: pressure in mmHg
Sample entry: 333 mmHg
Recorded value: 62 mmHg
